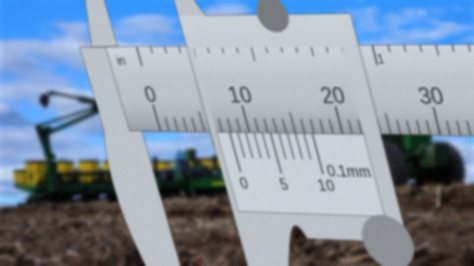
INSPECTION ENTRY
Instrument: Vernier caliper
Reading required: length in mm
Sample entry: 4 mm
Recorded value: 7.8 mm
